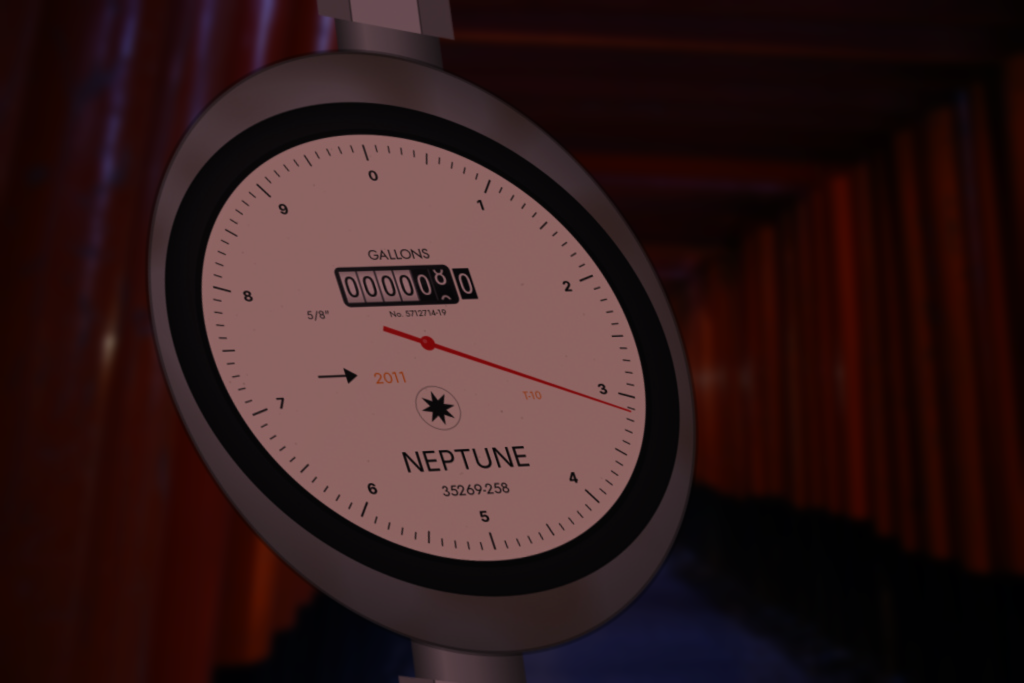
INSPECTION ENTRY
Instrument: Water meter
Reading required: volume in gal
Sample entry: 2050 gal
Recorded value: 83.1 gal
